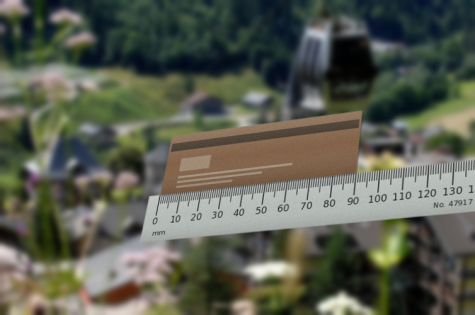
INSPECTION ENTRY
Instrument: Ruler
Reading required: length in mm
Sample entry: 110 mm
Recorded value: 90 mm
